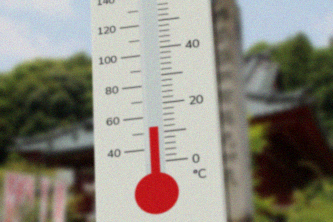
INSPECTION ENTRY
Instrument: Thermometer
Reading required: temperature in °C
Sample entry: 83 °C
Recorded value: 12 °C
